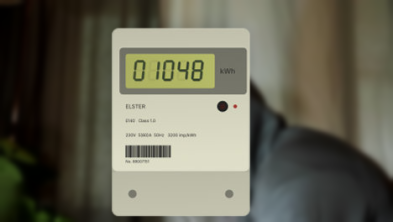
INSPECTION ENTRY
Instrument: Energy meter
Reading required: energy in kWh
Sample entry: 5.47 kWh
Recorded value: 1048 kWh
